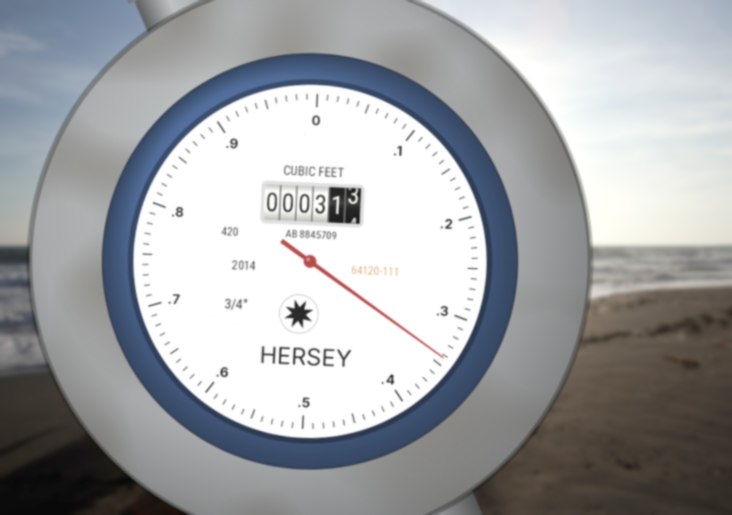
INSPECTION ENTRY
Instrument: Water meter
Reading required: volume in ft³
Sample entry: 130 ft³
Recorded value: 313.34 ft³
